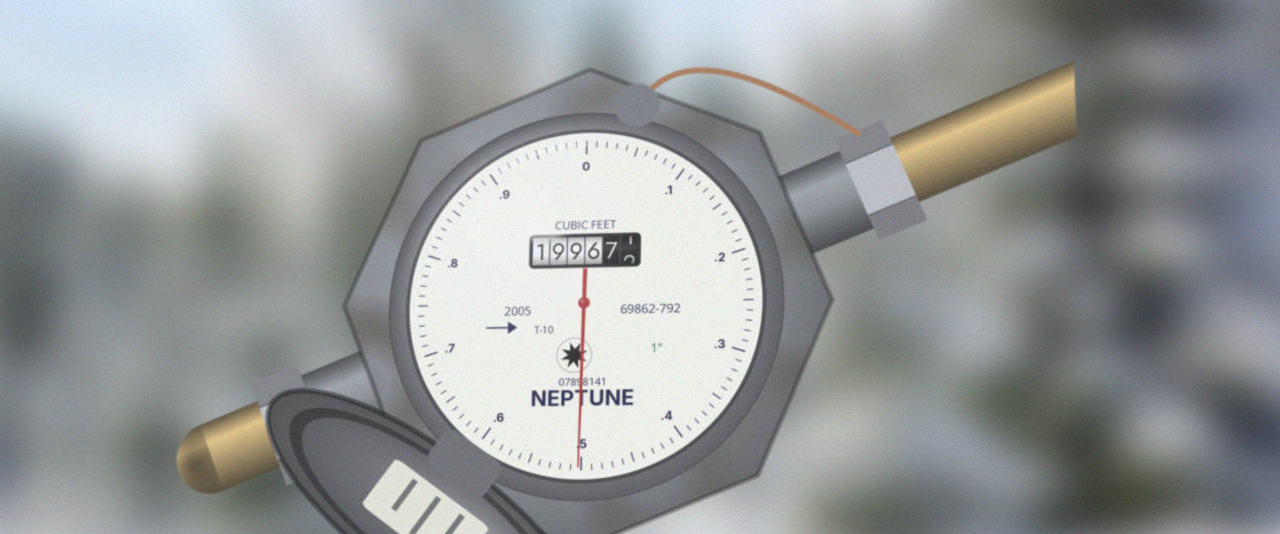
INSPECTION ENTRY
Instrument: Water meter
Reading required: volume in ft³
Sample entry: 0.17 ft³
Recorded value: 199671.50 ft³
